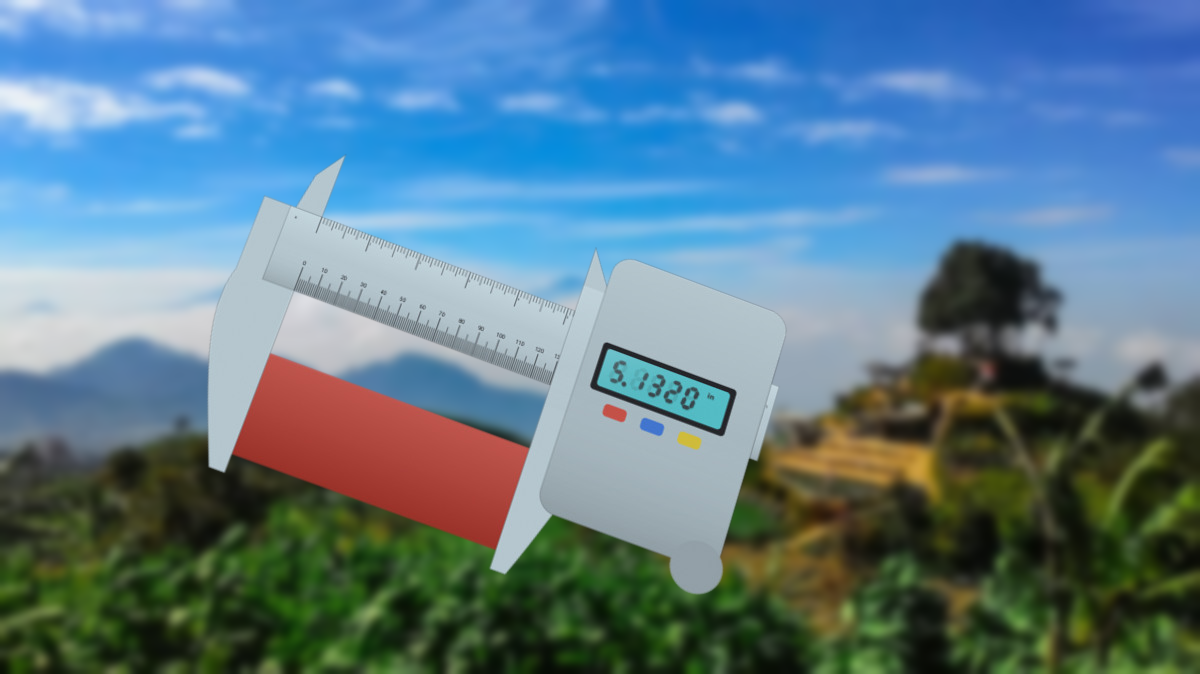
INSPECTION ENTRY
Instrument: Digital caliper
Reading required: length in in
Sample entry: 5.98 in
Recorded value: 5.1320 in
